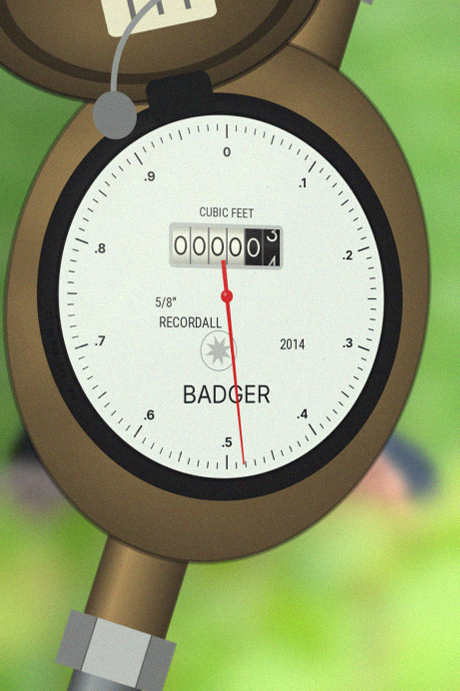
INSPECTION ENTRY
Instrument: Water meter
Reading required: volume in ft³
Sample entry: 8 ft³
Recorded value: 3.48 ft³
